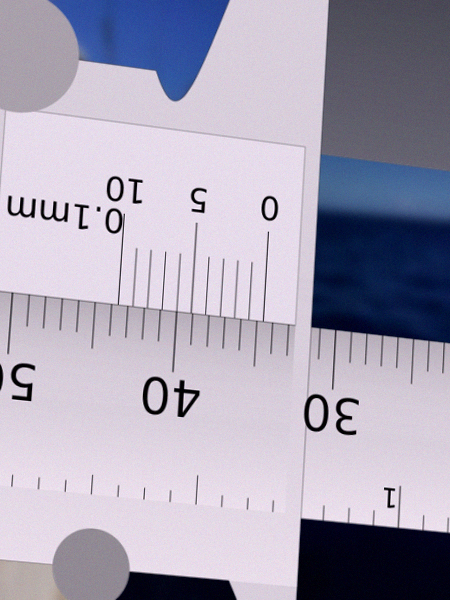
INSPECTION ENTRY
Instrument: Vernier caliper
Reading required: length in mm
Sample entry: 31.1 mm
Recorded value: 34.6 mm
